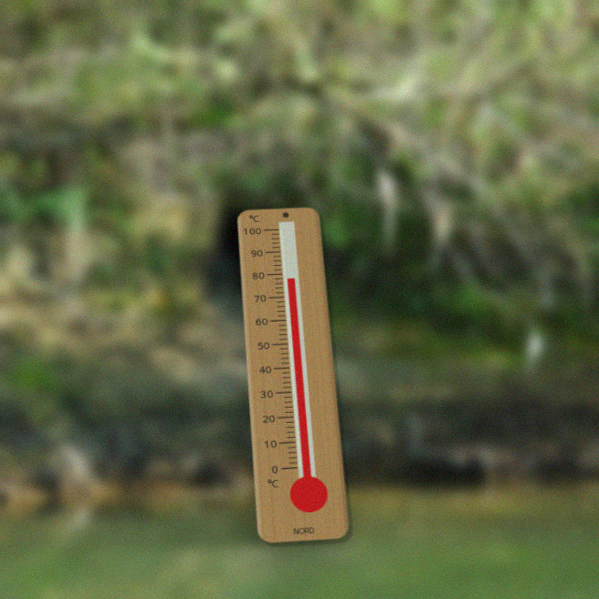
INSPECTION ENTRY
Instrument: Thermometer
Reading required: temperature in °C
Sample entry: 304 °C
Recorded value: 78 °C
